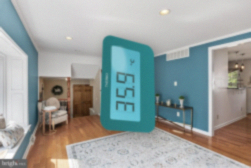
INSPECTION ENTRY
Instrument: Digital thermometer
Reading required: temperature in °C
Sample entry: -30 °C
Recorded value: 35.9 °C
